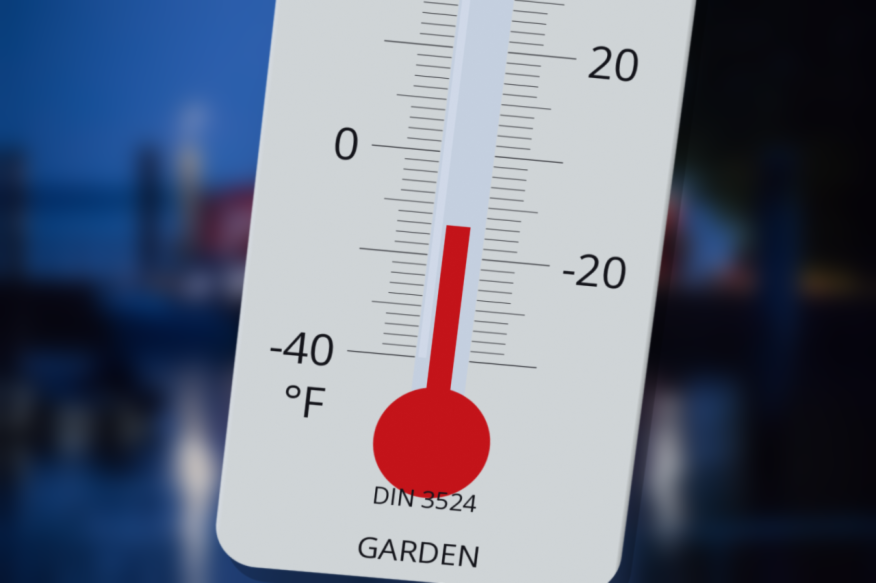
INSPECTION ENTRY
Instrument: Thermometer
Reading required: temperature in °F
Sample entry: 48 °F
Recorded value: -14 °F
